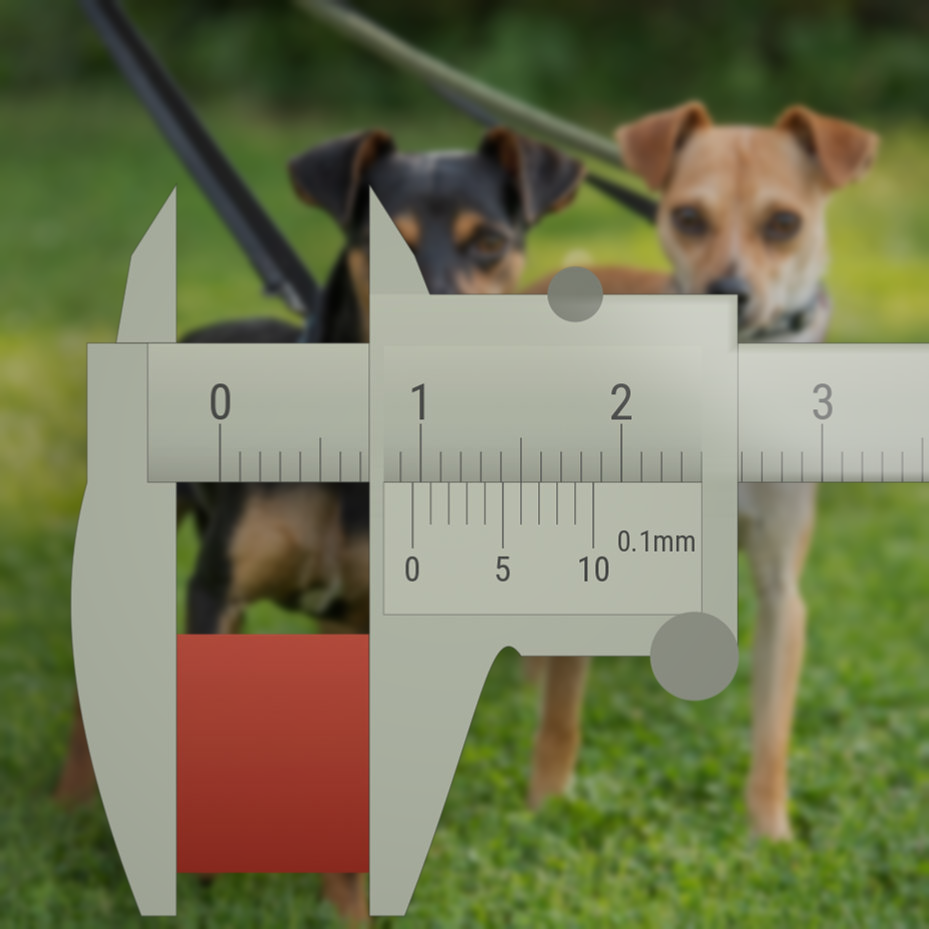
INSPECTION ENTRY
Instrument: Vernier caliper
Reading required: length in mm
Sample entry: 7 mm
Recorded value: 9.6 mm
